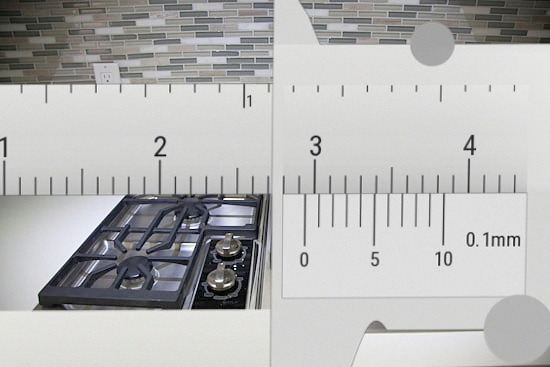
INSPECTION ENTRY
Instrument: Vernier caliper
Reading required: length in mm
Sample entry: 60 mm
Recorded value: 29.4 mm
